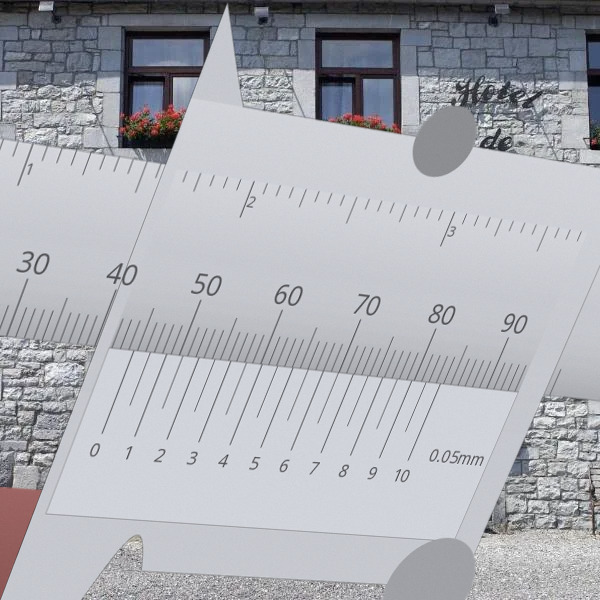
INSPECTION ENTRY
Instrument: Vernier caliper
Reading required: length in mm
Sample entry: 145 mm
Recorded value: 44.6 mm
